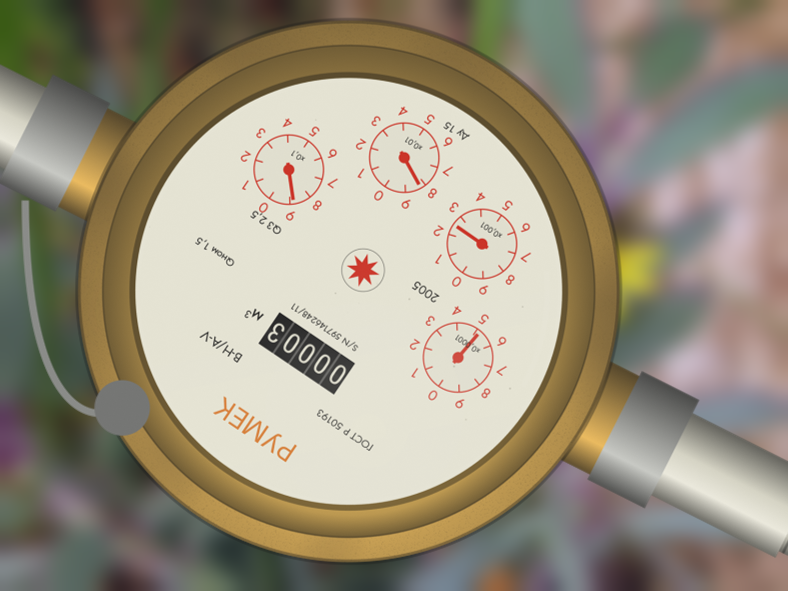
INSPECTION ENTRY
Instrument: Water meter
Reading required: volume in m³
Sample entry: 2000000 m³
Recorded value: 3.8825 m³
